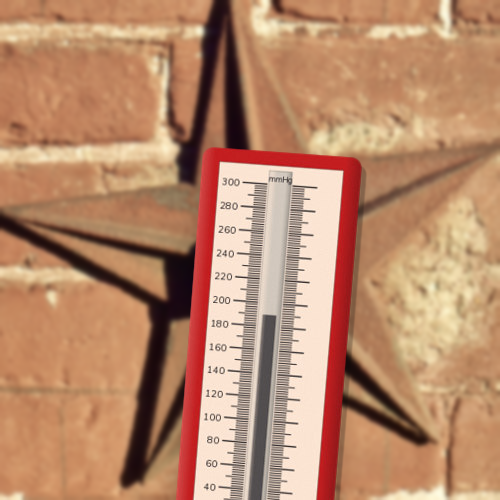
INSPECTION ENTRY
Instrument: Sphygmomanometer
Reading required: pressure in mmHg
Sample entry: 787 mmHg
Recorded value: 190 mmHg
